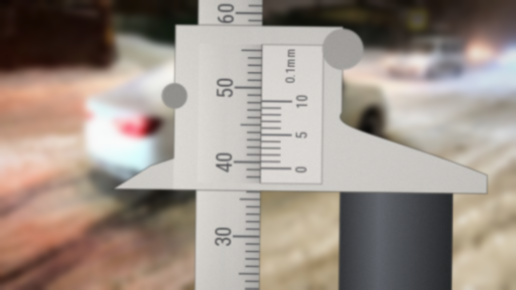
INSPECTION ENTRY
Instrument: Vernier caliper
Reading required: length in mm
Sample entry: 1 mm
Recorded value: 39.2 mm
